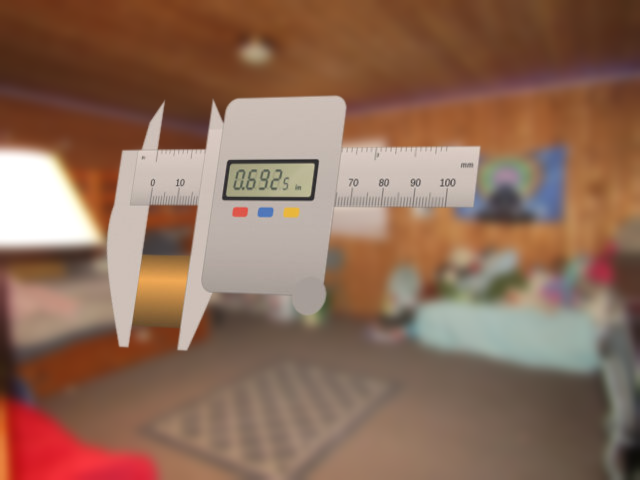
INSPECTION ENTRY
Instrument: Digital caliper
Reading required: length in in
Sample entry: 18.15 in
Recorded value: 0.6925 in
